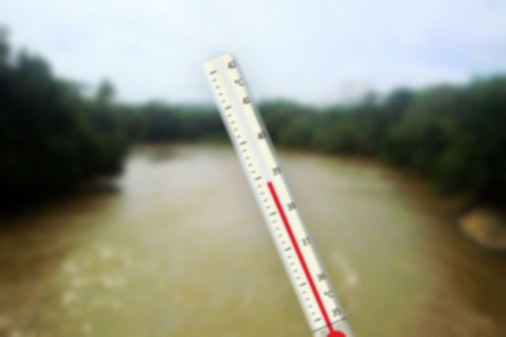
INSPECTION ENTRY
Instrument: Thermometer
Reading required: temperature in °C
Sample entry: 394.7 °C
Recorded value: 38.8 °C
